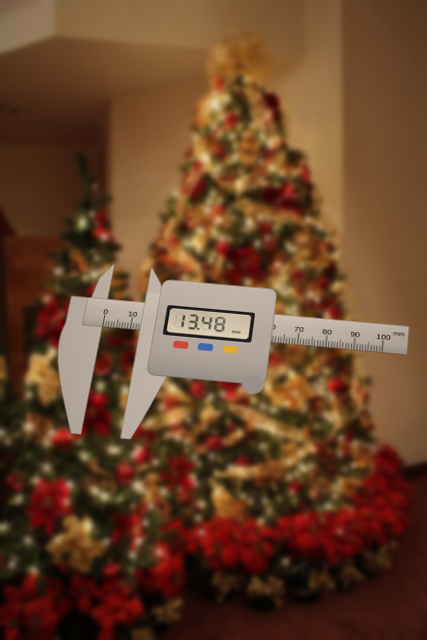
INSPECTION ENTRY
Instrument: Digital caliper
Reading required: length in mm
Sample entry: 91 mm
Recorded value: 13.48 mm
